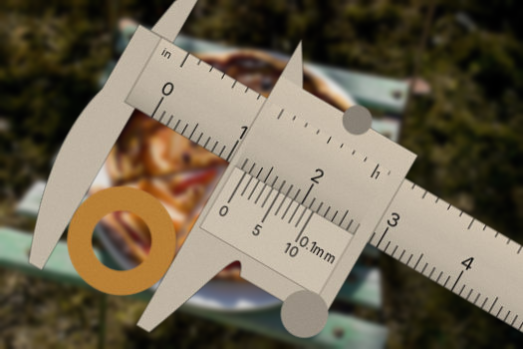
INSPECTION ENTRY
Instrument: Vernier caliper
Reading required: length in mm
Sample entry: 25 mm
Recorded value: 12.6 mm
